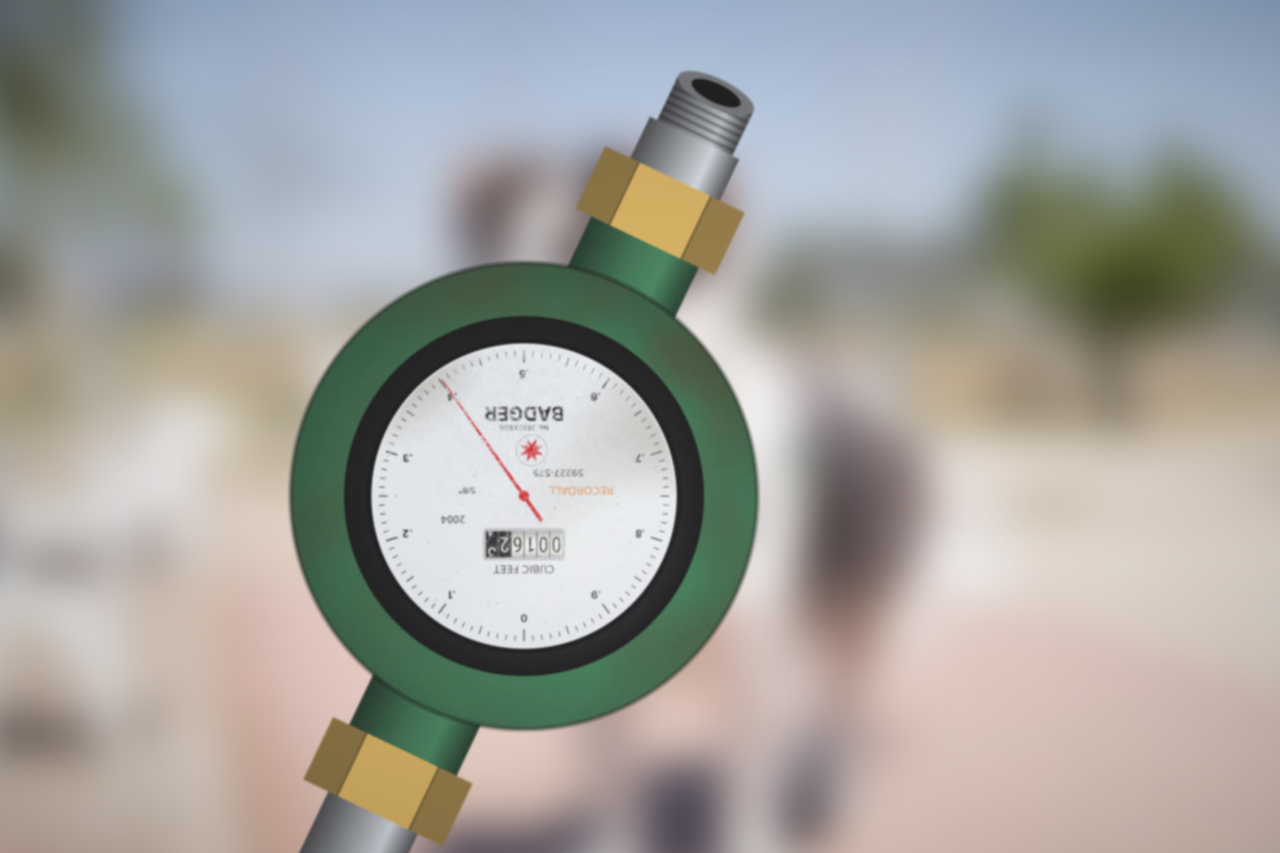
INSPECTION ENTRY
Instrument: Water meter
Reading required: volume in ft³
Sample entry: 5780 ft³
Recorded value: 1623.40 ft³
